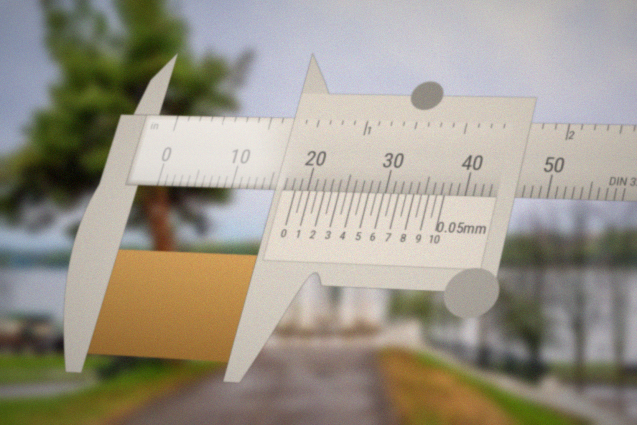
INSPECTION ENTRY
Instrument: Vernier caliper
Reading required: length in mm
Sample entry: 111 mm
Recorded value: 18.4 mm
